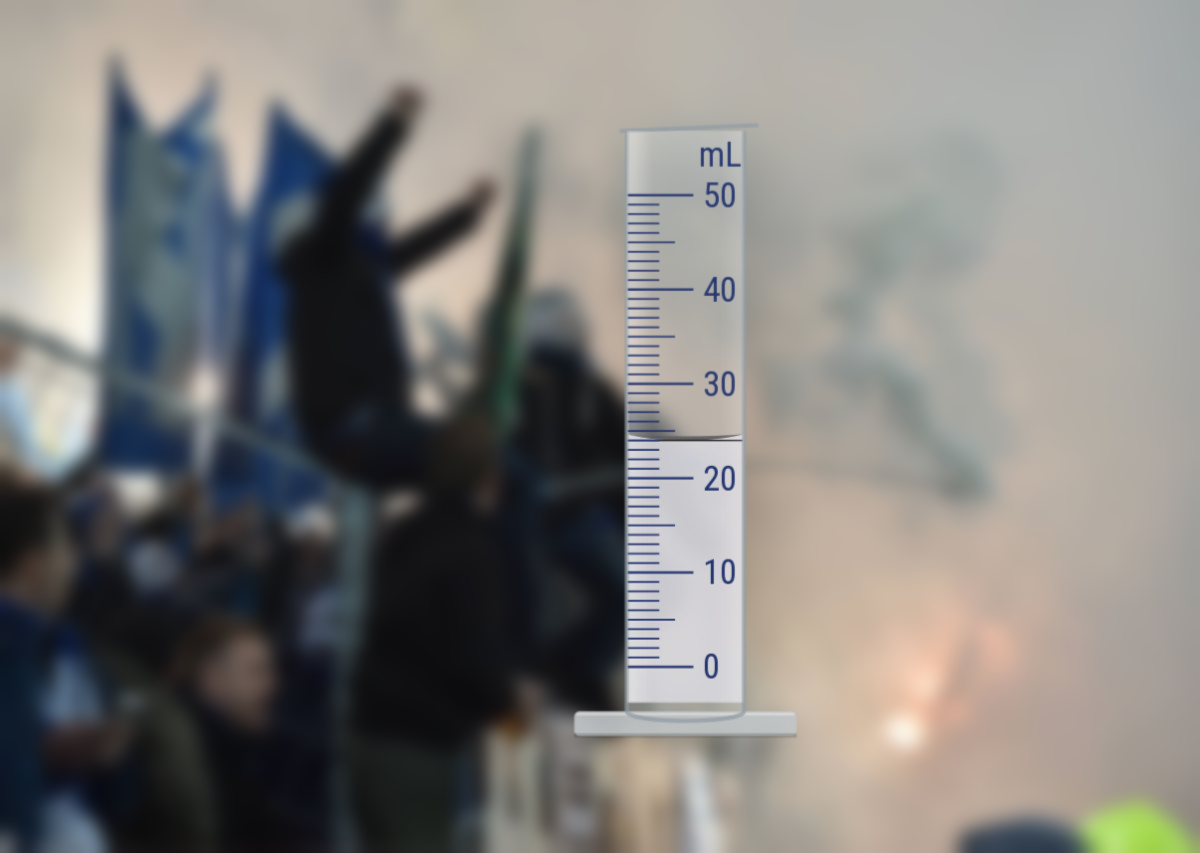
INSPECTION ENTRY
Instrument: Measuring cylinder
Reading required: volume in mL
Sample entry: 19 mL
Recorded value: 24 mL
